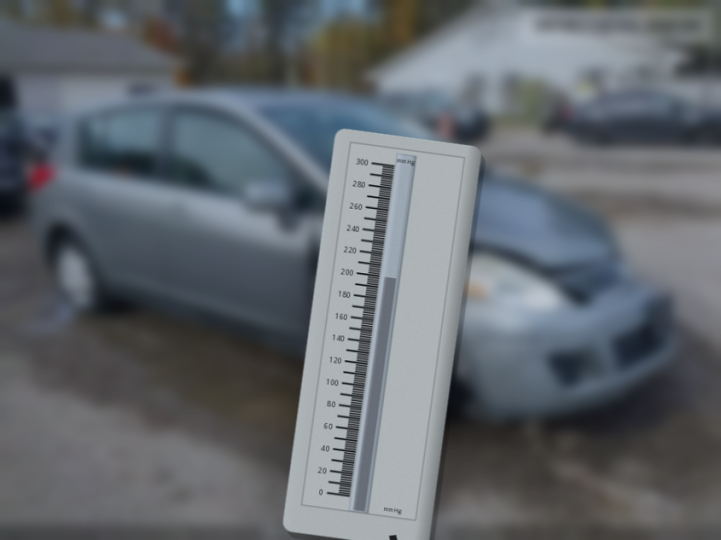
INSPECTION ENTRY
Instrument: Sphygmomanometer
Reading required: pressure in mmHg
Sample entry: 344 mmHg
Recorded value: 200 mmHg
